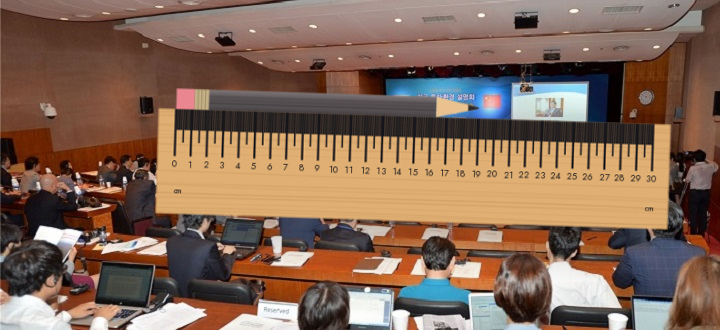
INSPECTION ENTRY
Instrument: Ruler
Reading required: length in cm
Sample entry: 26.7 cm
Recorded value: 19 cm
